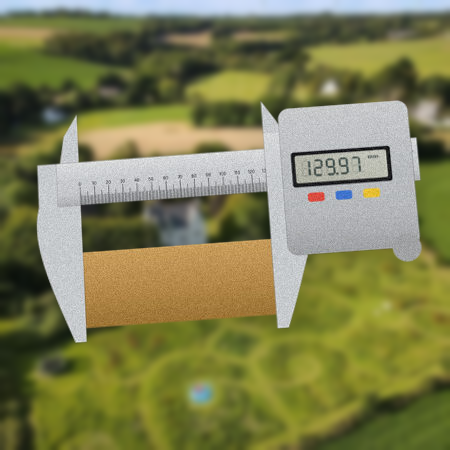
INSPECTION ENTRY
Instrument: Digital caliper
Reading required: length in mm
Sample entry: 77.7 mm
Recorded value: 129.97 mm
